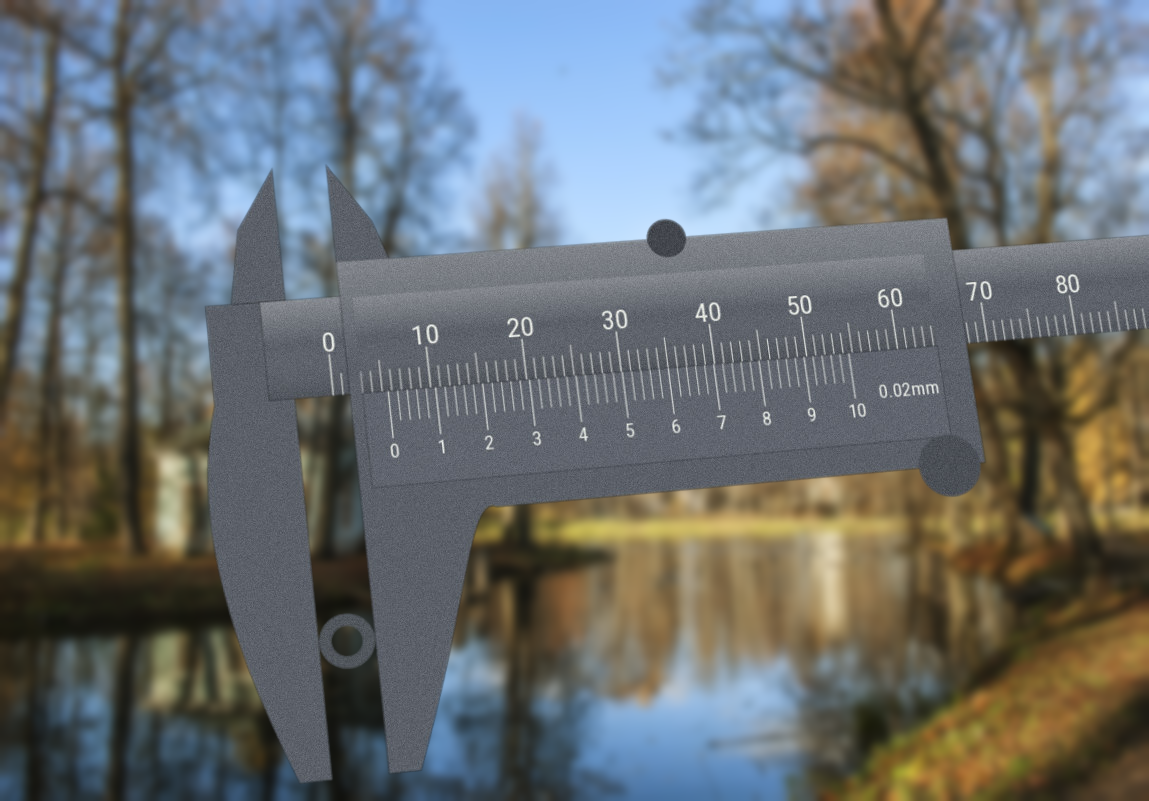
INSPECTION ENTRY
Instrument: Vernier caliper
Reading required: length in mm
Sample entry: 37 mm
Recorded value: 5.6 mm
